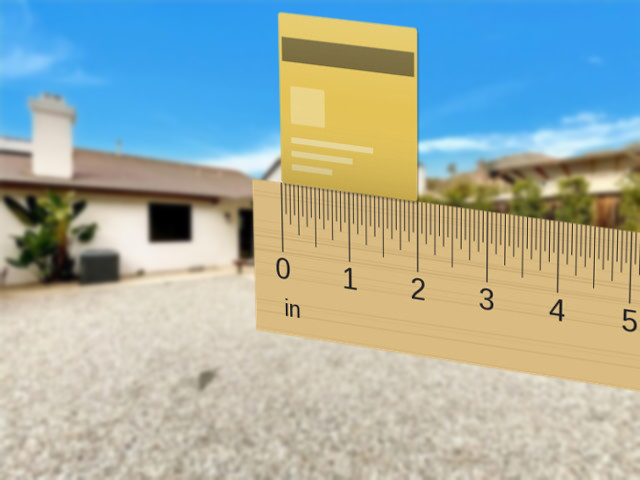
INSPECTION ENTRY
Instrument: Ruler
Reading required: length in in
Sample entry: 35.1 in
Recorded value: 2 in
